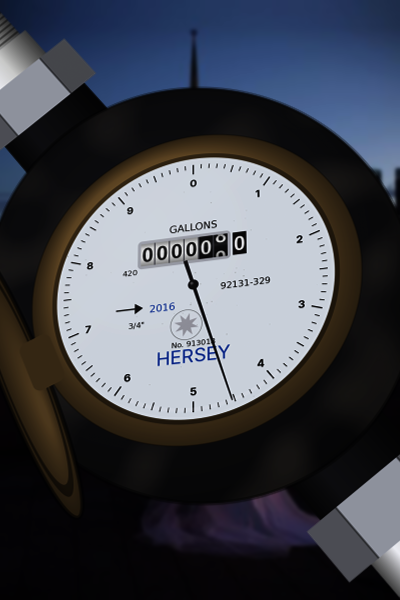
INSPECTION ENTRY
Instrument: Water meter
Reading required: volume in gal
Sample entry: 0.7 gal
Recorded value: 84.5 gal
